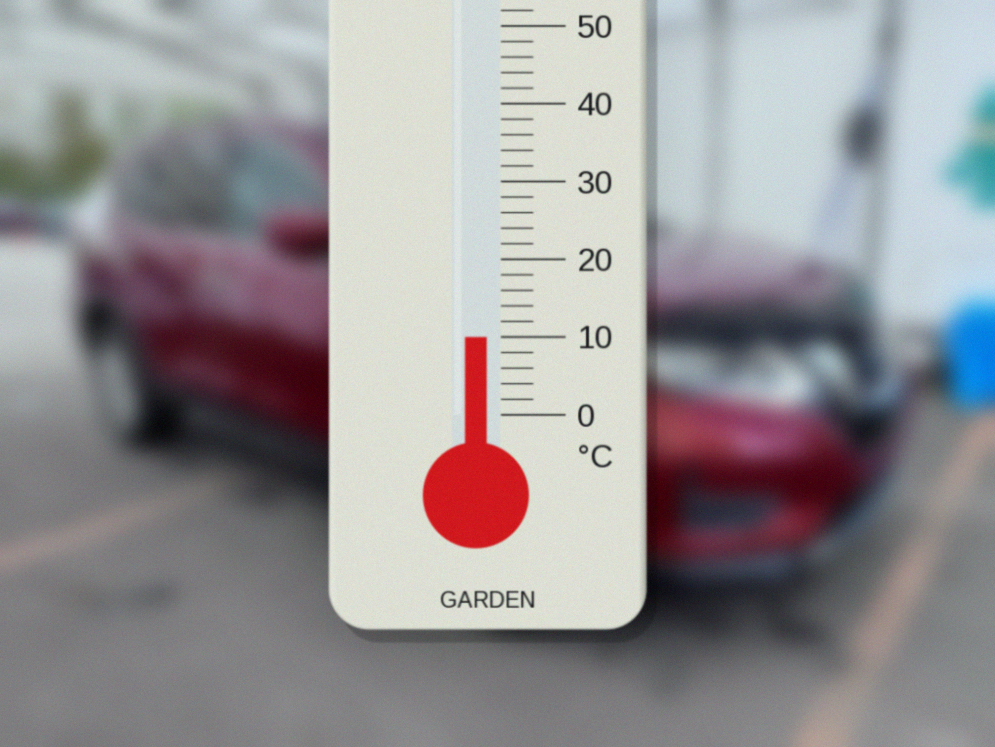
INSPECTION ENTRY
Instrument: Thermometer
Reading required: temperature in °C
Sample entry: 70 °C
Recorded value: 10 °C
